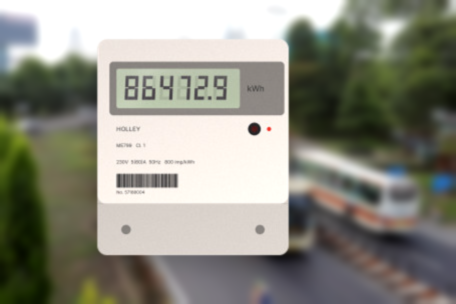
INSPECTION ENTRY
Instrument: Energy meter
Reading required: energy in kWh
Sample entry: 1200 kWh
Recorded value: 86472.9 kWh
